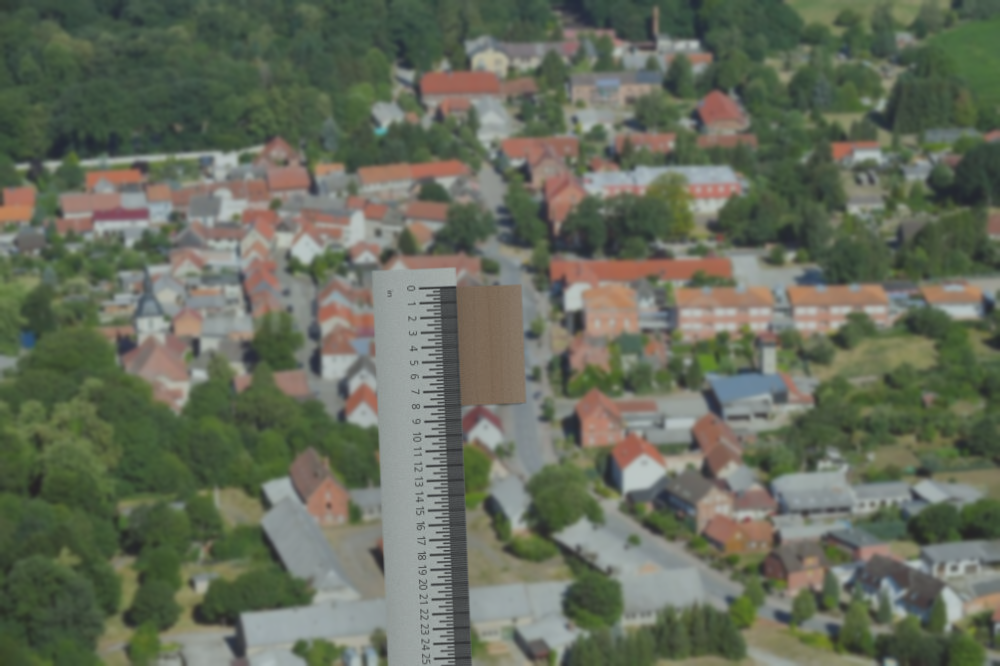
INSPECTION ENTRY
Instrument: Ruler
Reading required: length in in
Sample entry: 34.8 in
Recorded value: 8 in
